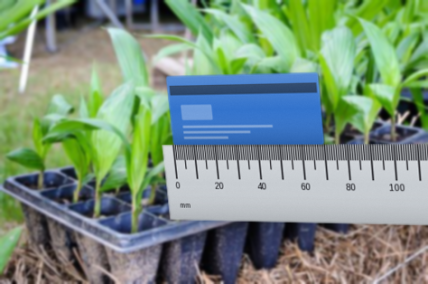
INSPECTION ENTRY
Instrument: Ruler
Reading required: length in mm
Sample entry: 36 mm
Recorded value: 70 mm
